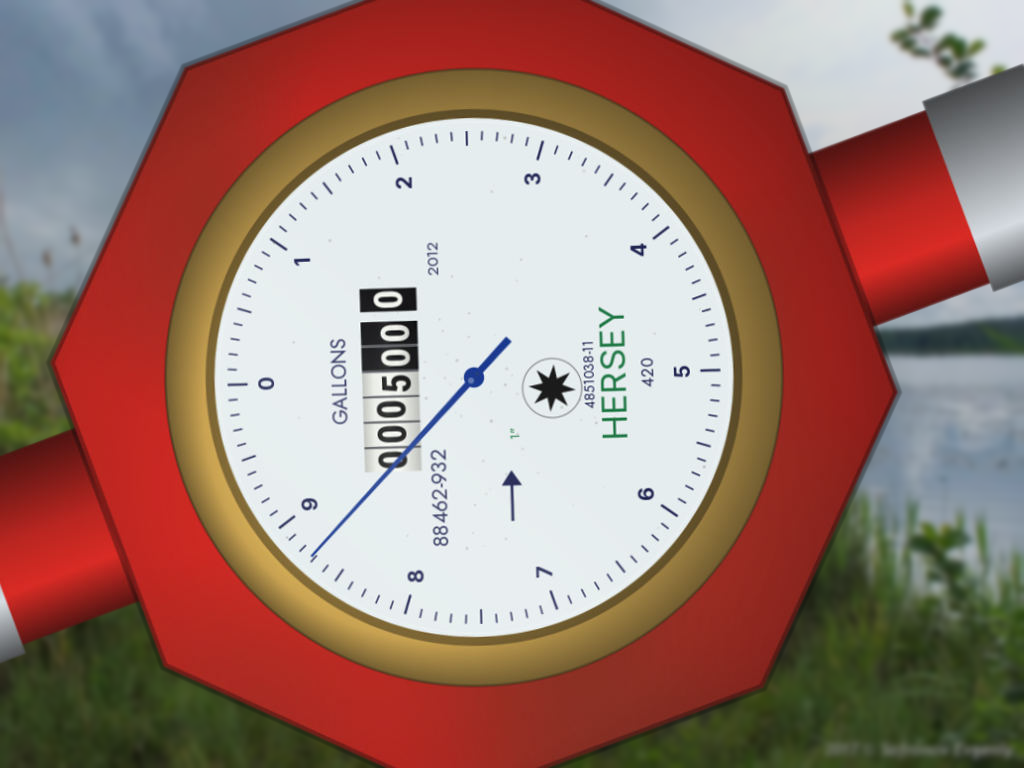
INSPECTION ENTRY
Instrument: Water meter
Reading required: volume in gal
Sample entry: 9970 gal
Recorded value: 4998.7 gal
